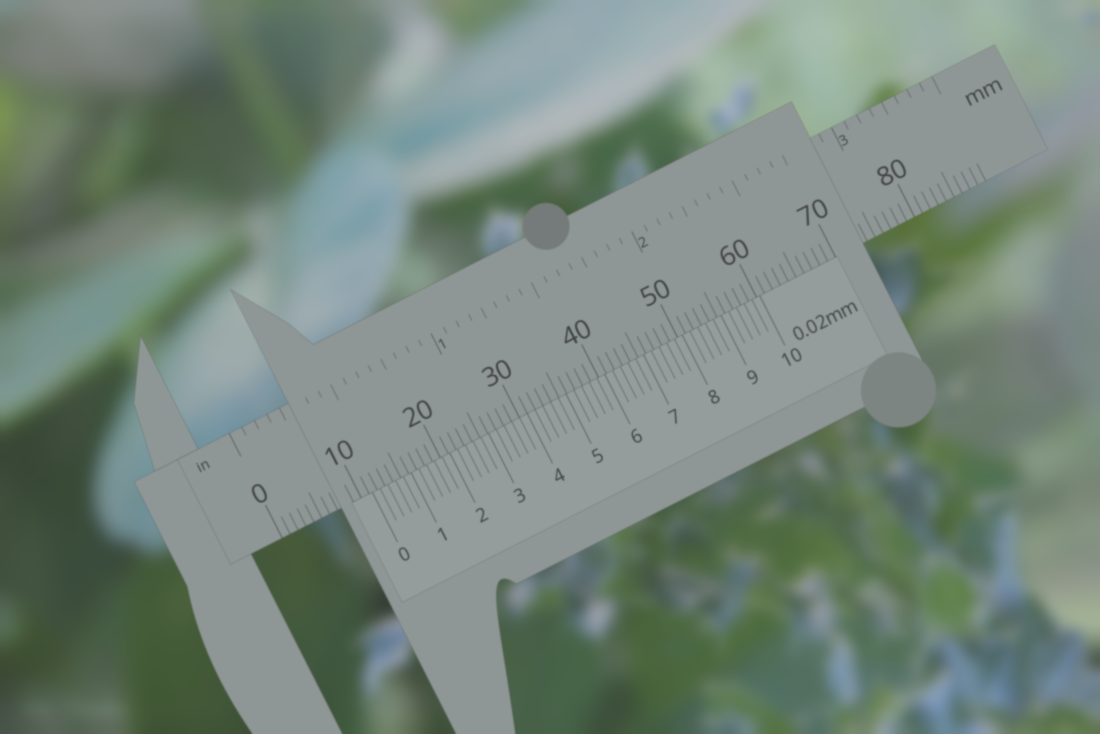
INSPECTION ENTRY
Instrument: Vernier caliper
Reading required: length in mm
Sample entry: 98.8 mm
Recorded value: 11.4 mm
